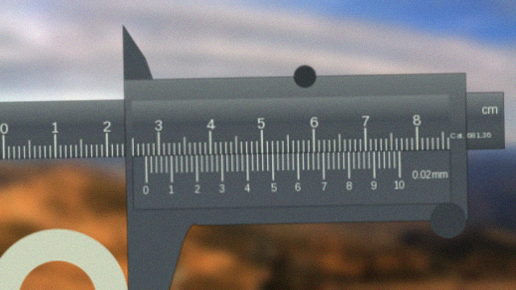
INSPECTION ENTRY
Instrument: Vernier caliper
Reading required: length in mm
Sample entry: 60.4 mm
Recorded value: 27.5 mm
